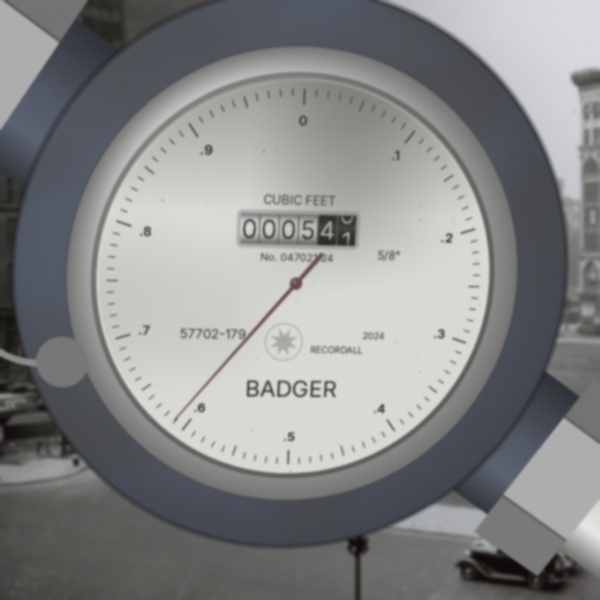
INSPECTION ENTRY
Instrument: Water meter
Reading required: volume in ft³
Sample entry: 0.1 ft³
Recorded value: 540.61 ft³
